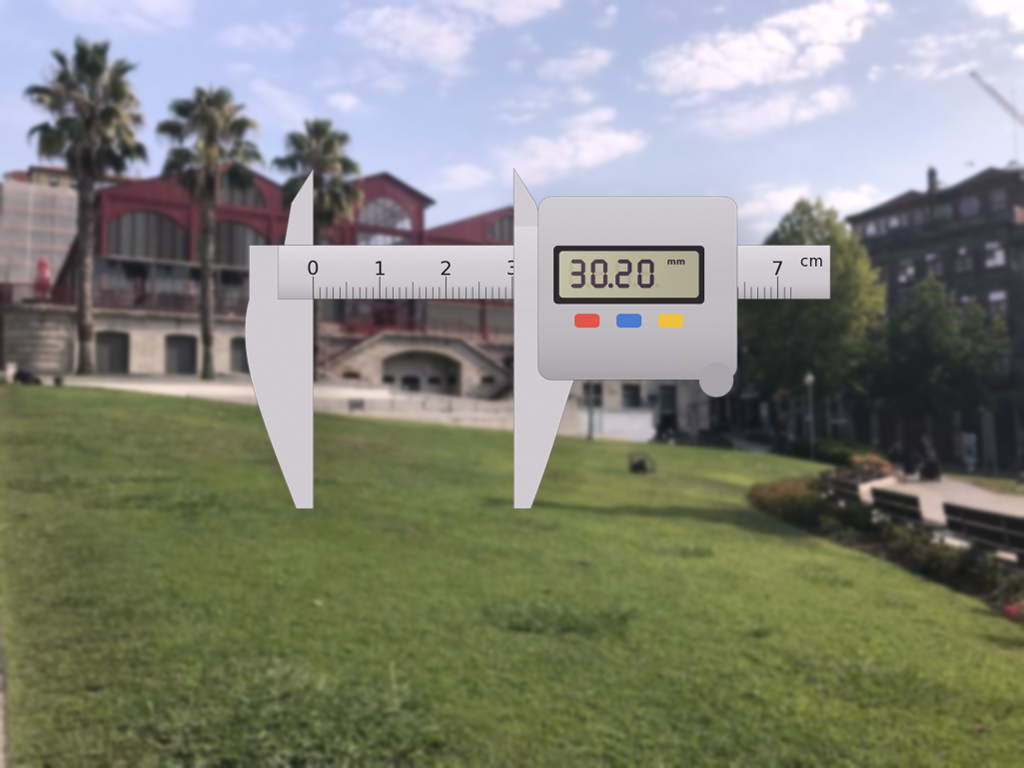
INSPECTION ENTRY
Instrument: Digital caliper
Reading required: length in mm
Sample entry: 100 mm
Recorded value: 30.20 mm
